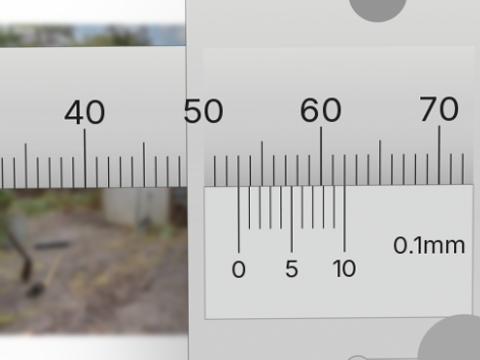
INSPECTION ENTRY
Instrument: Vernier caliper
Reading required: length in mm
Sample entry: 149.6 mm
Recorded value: 53.0 mm
